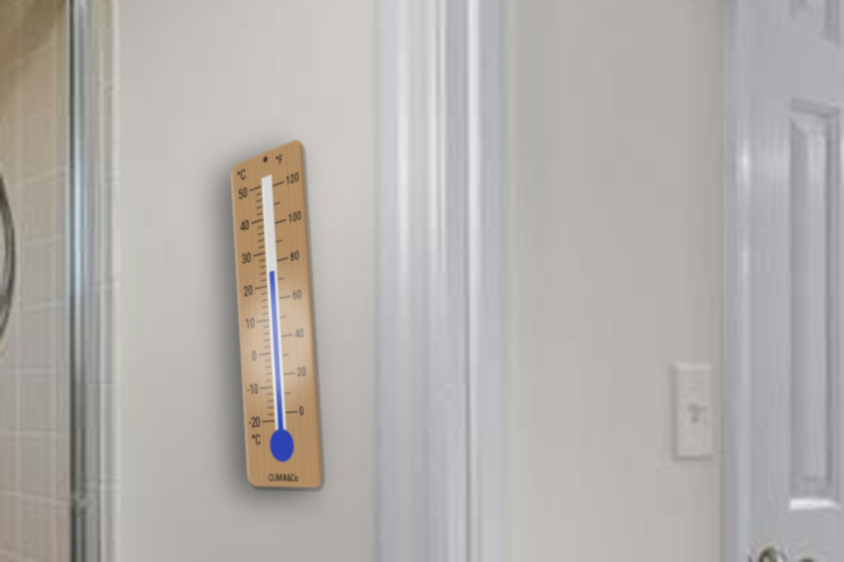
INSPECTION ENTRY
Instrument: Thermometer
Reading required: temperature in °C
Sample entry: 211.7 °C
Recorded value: 24 °C
